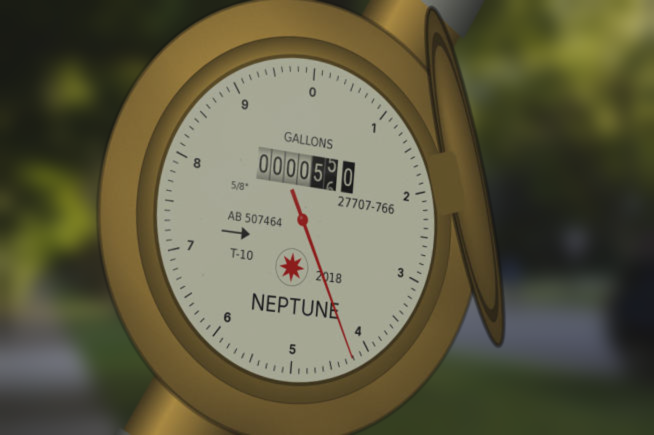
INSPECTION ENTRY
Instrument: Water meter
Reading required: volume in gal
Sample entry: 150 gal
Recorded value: 554.2 gal
